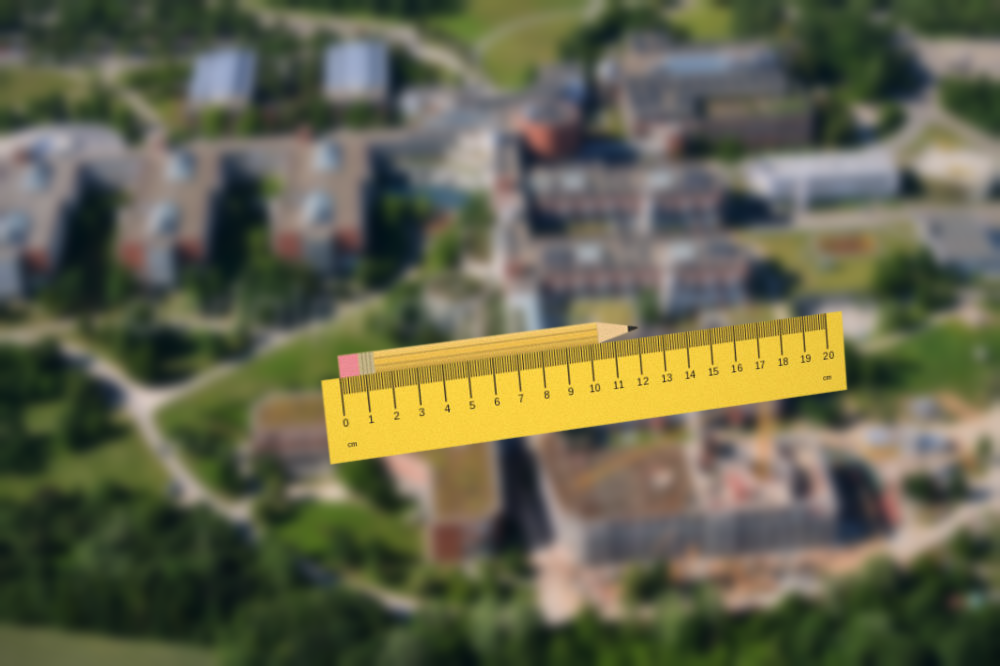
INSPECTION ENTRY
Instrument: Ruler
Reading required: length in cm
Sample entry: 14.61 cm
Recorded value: 12 cm
